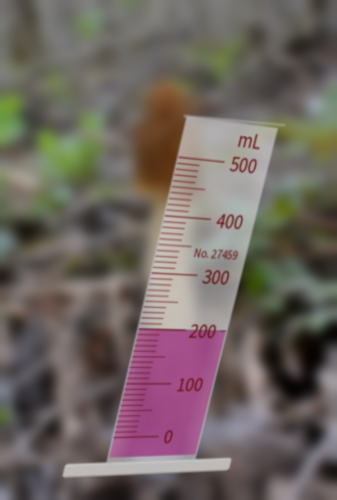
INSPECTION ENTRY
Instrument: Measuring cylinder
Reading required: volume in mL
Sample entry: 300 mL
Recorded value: 200 mL
